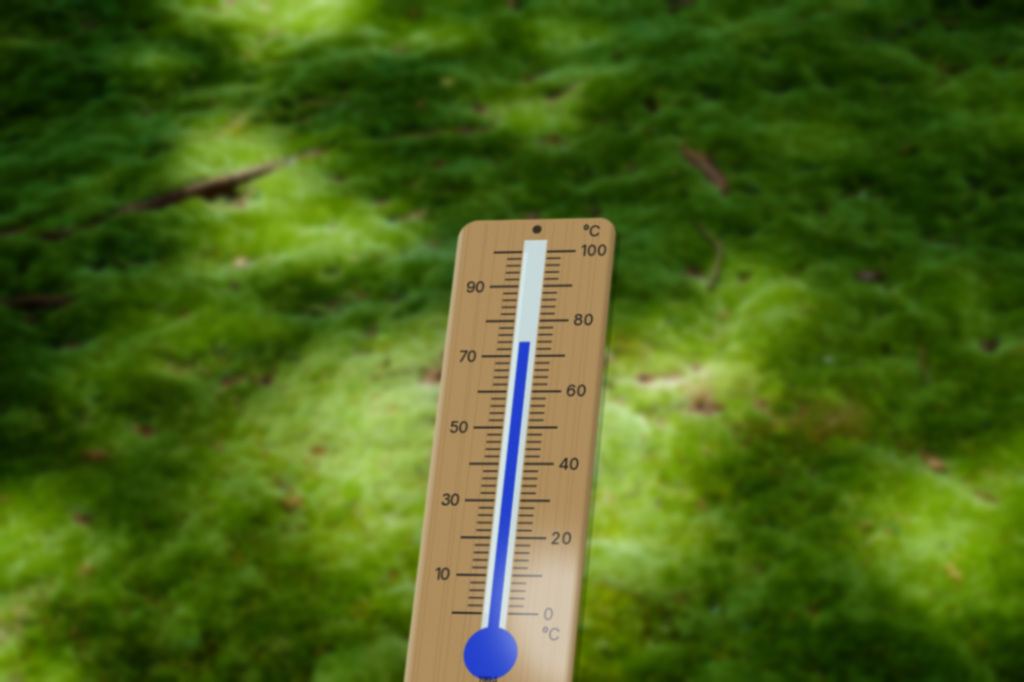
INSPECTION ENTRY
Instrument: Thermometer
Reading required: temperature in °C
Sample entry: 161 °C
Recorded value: 74 °C
